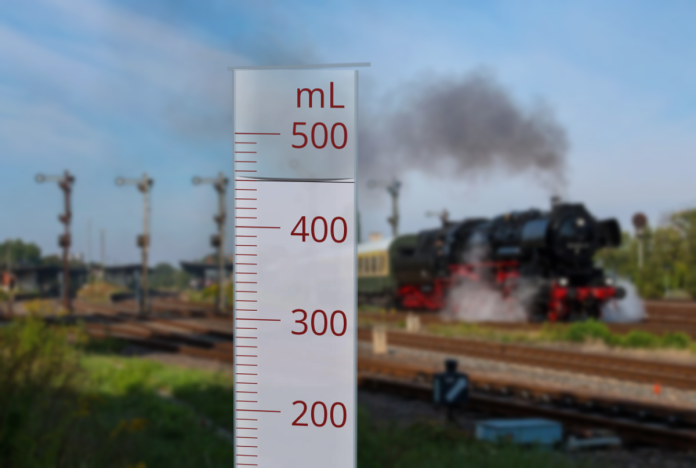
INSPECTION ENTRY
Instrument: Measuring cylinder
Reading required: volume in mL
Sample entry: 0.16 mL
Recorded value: 450 mL
